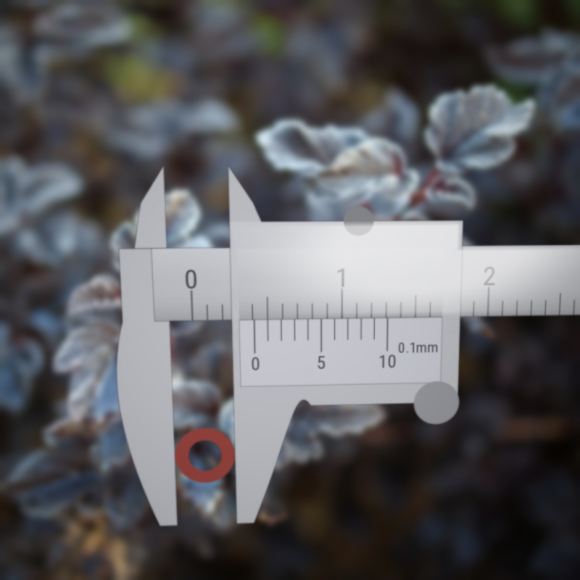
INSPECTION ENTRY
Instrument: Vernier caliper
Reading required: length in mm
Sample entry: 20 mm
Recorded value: 4.1 mm
